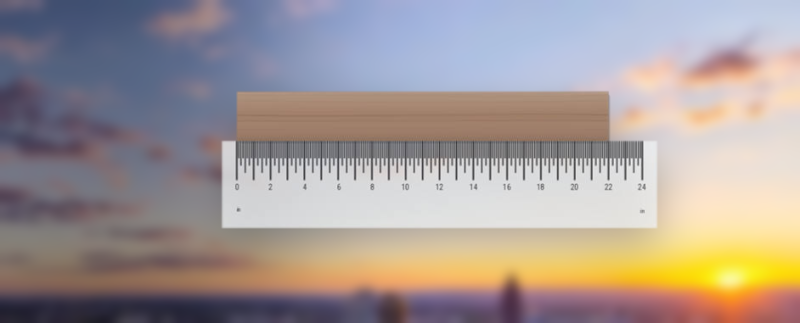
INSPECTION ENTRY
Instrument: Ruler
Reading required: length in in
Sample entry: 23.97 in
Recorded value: 22 in
